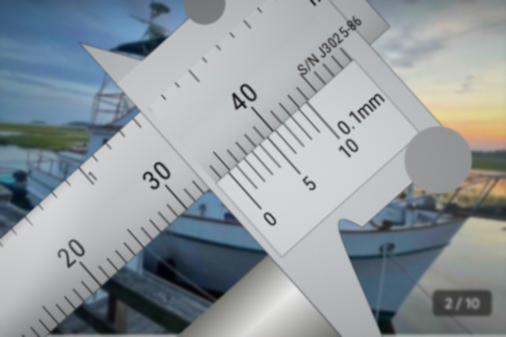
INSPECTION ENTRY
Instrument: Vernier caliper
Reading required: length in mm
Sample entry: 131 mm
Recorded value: 34.8 mm
